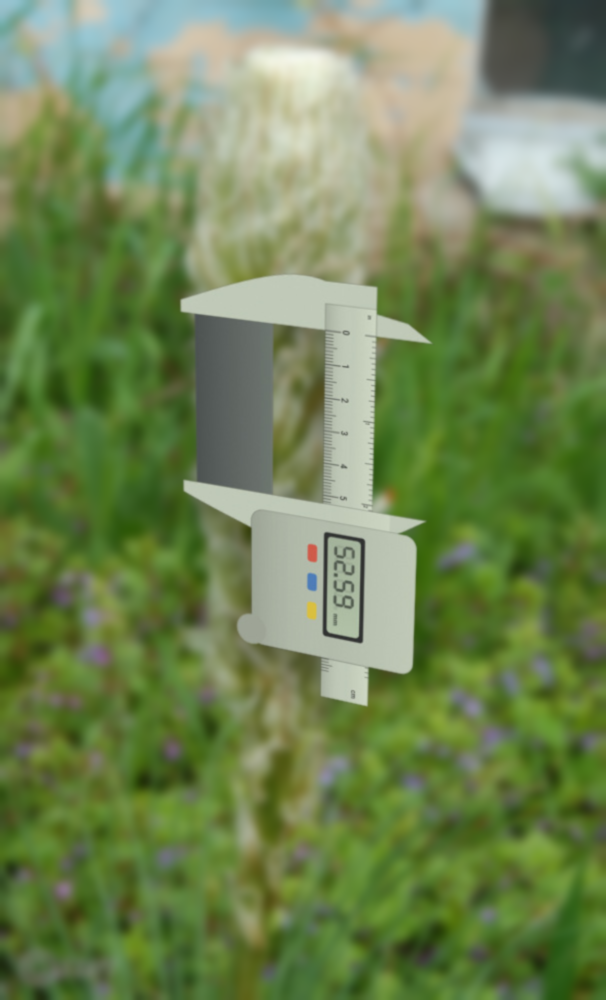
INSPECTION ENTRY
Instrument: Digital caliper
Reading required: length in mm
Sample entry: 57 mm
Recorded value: 52.59 mm
